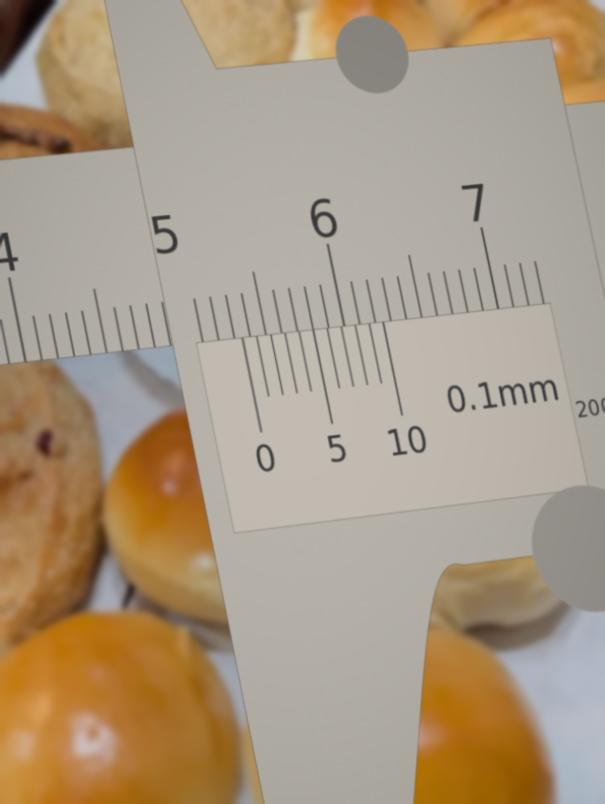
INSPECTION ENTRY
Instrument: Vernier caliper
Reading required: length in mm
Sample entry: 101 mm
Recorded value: 53.5 mm
